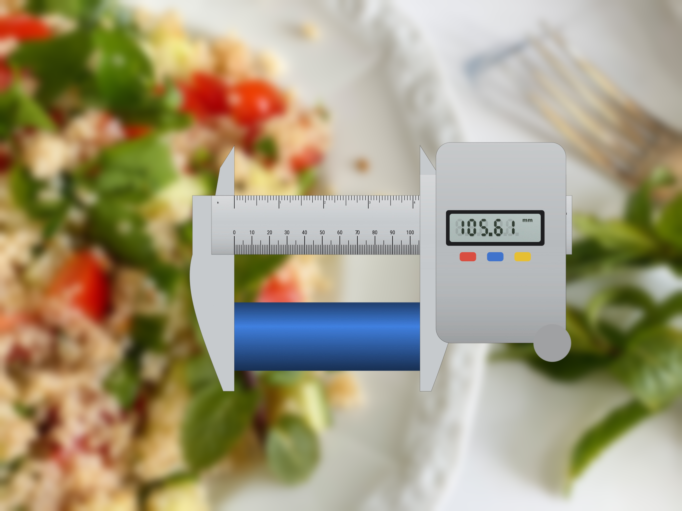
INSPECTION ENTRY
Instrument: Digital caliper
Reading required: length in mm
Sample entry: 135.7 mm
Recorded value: 105.61 mm
